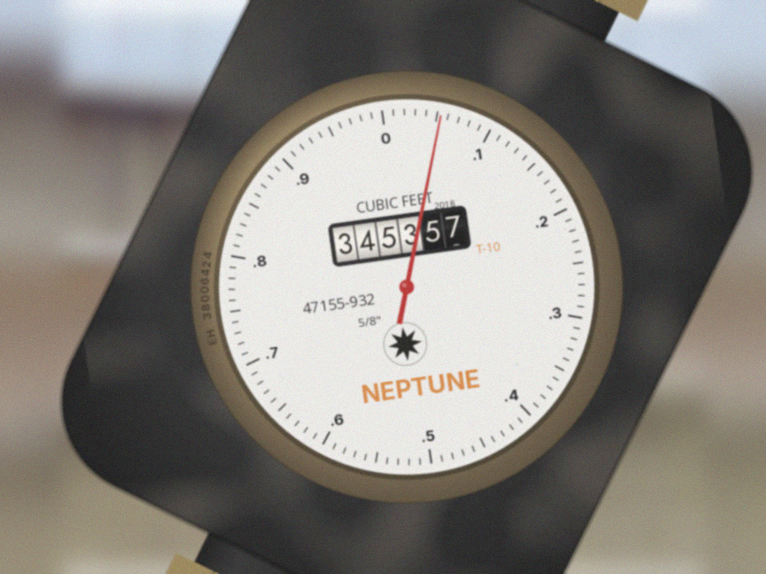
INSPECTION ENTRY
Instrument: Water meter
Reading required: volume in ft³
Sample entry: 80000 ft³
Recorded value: 345357.05 ft³
